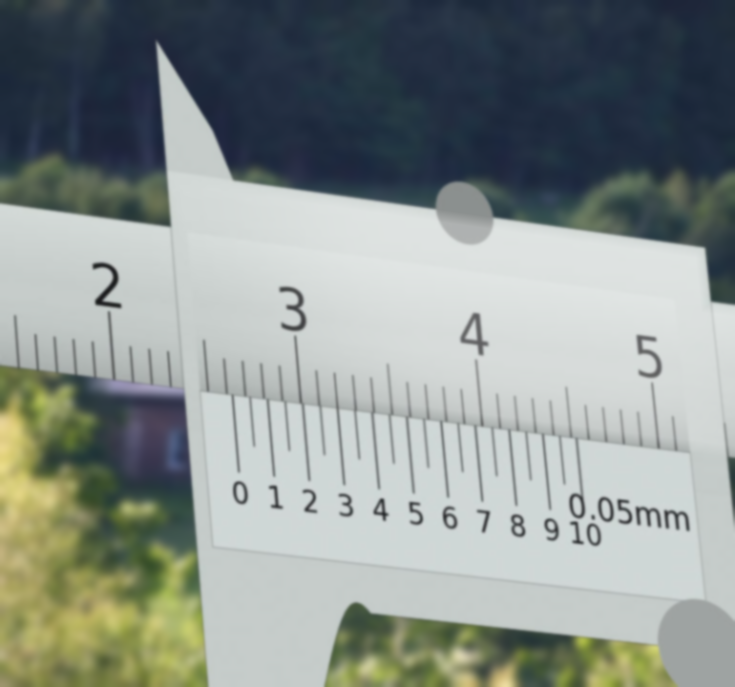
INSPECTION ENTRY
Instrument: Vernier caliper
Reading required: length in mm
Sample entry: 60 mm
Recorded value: 26.3 mm
